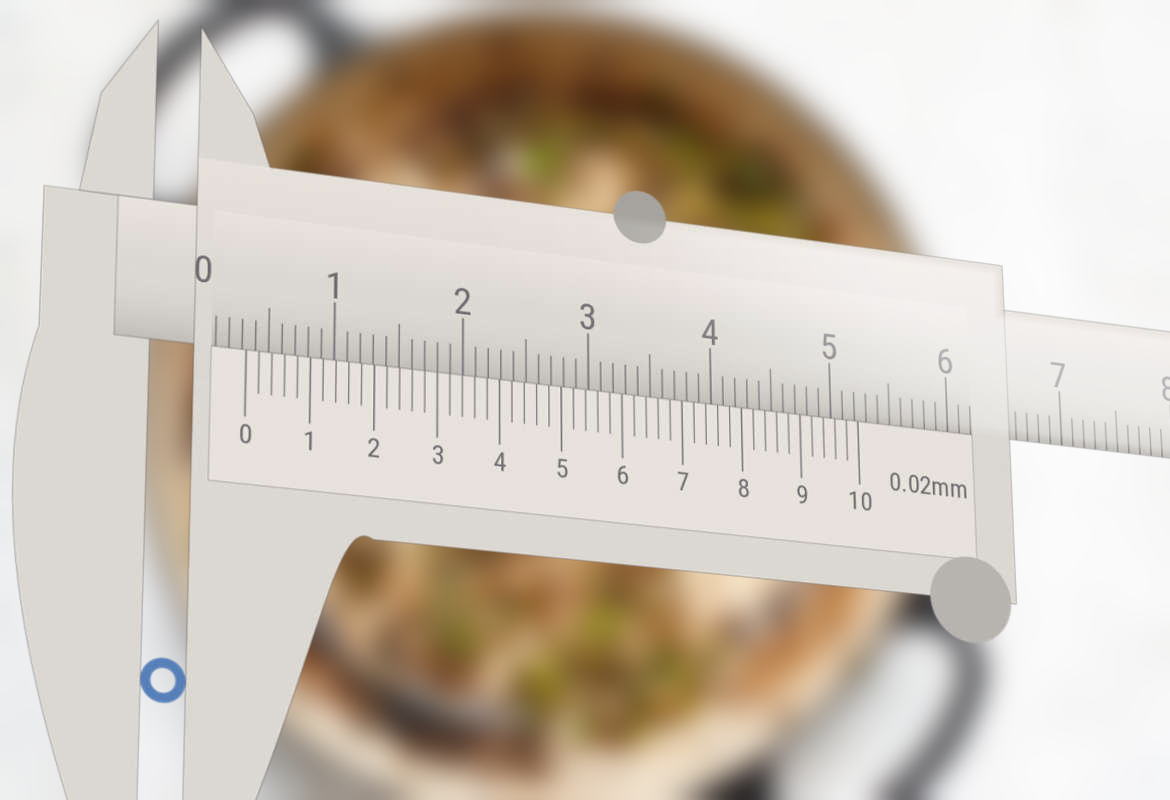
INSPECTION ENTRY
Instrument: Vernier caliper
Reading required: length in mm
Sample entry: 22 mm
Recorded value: 3.3 mm
